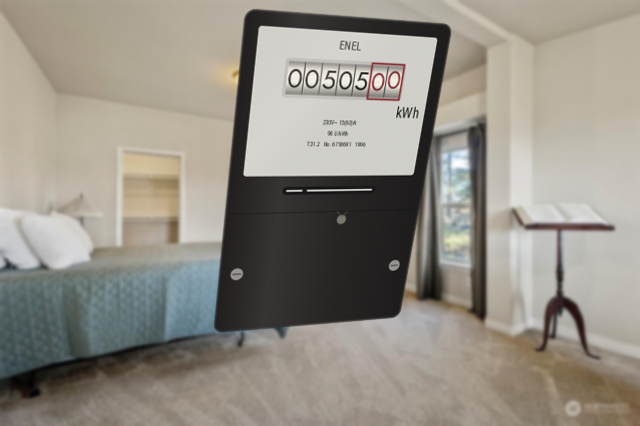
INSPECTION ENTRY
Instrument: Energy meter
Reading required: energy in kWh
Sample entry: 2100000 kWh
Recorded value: 505.00 kWh
